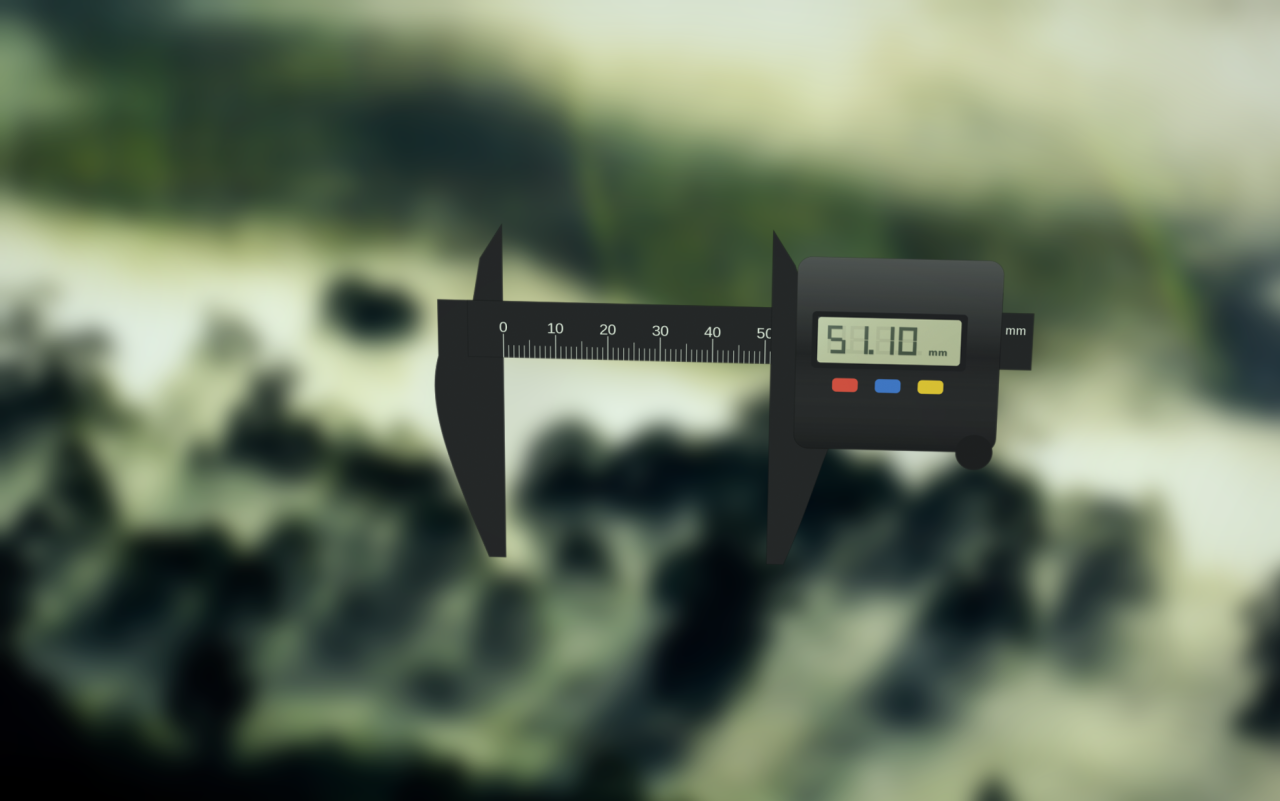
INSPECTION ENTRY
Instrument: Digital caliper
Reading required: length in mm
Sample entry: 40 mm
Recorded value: 51.10 mm
